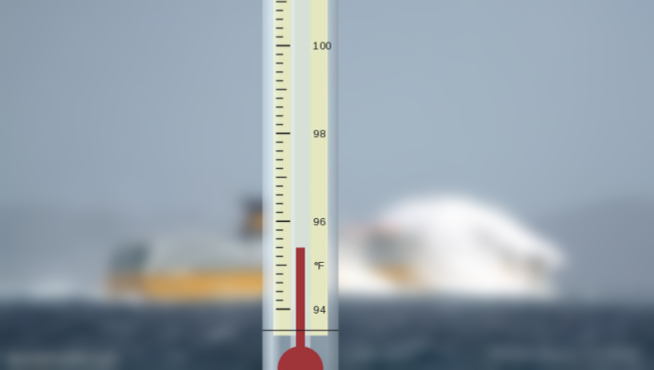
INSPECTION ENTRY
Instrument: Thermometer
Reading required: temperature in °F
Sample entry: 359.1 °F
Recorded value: 95.4 °F
